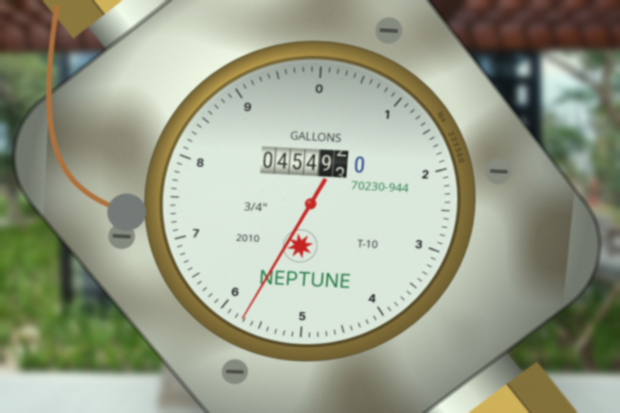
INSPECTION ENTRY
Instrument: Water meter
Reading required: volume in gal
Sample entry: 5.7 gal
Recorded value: 454925.7 gal
